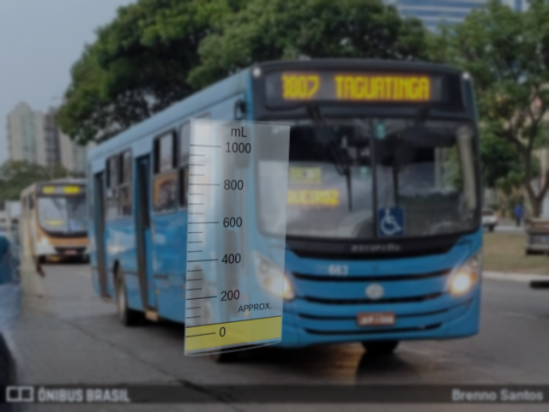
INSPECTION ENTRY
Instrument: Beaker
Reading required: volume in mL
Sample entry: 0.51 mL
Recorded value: 50 mL
